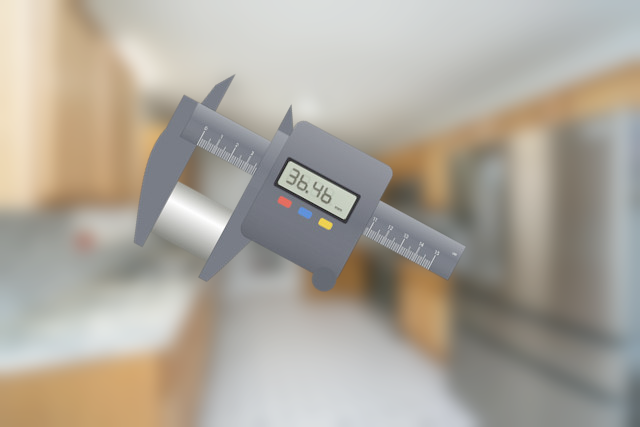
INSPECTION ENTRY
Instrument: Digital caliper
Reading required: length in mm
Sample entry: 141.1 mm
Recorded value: 36.46 mm
